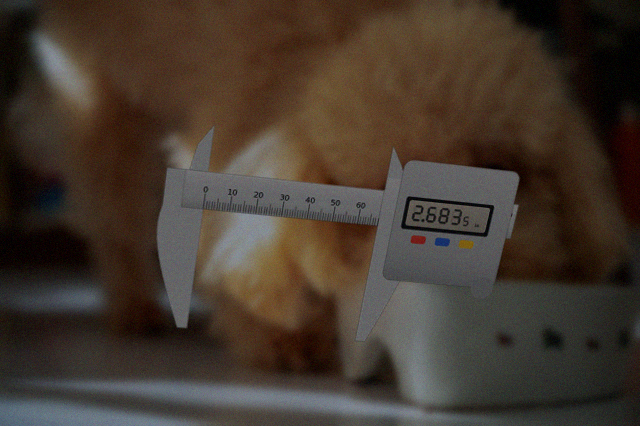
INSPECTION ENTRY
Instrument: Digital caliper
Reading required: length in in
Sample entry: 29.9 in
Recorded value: 2.6835 in
